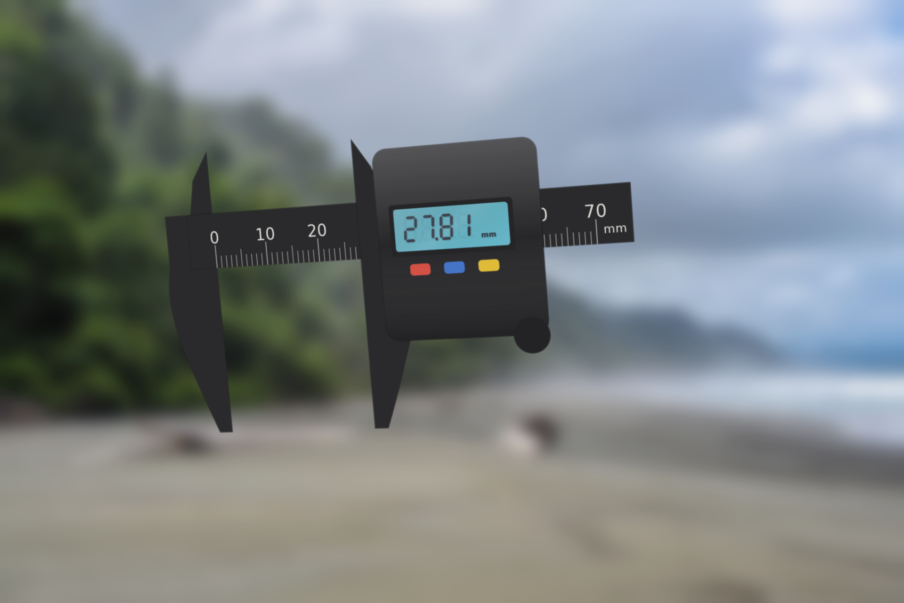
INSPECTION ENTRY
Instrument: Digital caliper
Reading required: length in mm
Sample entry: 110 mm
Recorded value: 27.81 mm
